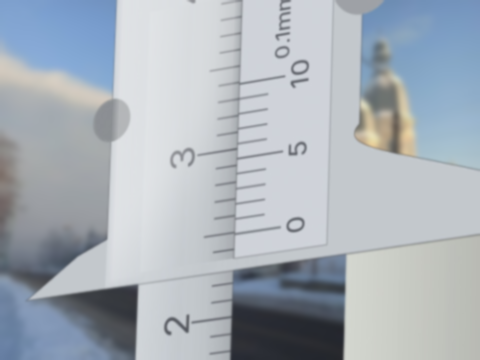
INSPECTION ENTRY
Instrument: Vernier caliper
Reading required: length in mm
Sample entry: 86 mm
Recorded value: 24.9 mm
